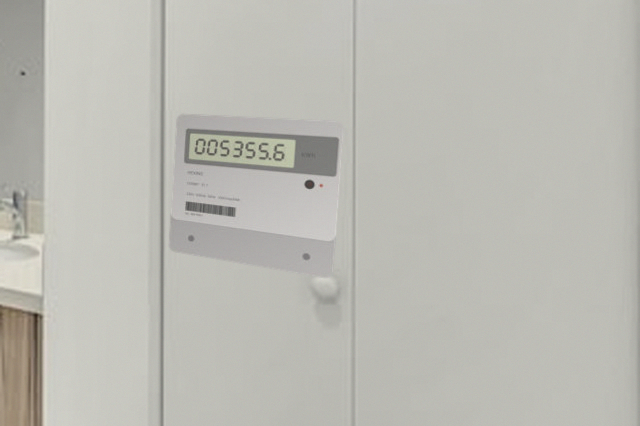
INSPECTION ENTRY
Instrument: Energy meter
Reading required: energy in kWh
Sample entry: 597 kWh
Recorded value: 5355.6 kWh
